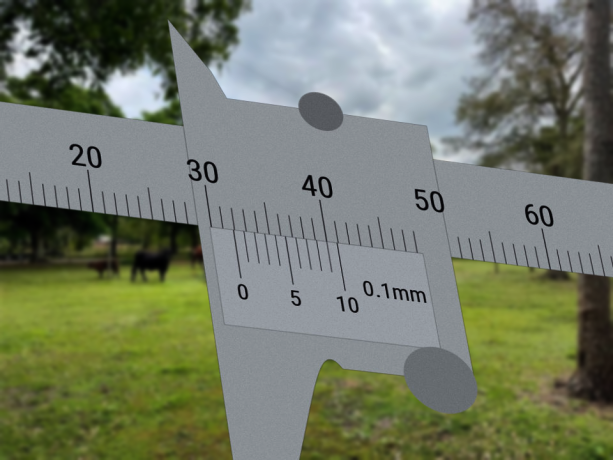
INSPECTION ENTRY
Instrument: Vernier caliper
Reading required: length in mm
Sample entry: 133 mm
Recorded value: 31.9 mm
